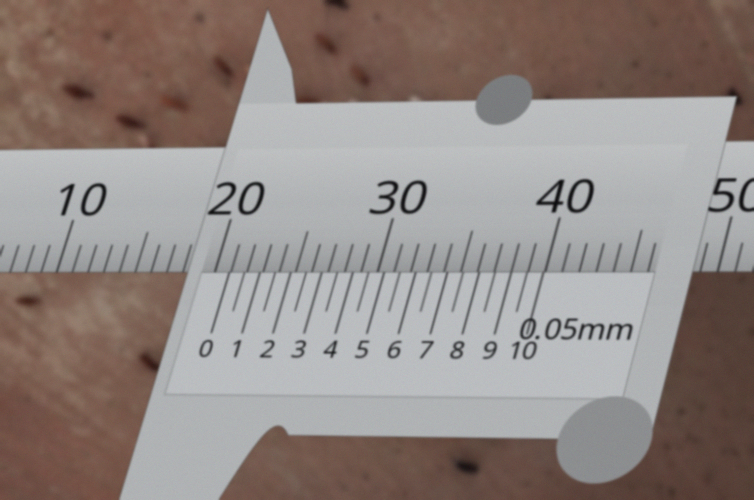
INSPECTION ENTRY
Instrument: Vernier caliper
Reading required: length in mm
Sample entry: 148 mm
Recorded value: 20.9 mm
